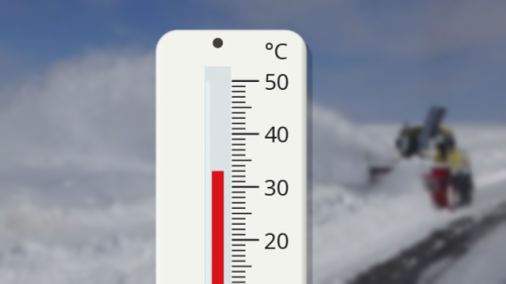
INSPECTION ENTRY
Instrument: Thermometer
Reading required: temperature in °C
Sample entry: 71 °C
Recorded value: 33 °C
